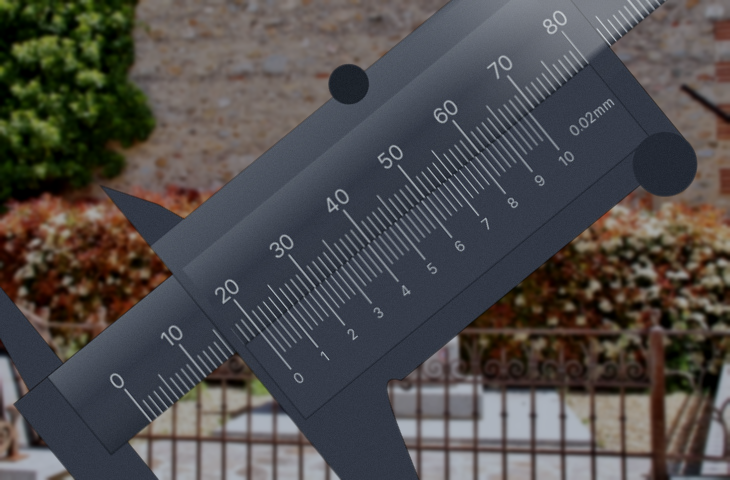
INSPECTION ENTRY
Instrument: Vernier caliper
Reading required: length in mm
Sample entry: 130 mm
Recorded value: 20.0 mm
